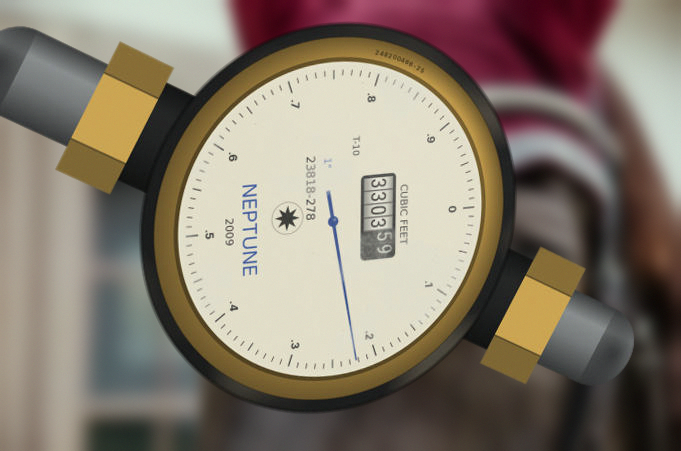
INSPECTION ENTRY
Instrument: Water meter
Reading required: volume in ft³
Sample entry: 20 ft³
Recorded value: 330359.22 ft³
